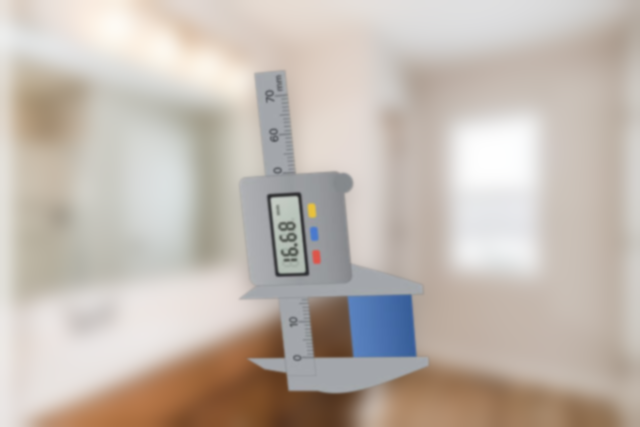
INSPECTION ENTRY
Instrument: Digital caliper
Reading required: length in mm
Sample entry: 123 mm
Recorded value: 16.68 mm
